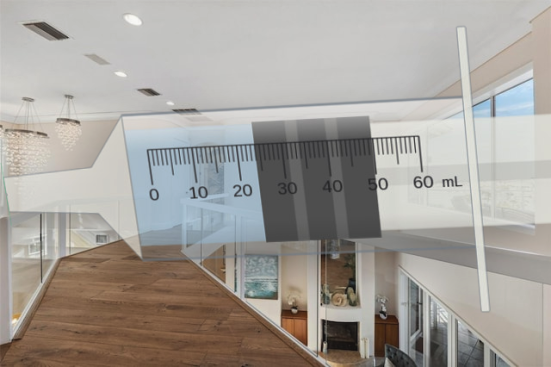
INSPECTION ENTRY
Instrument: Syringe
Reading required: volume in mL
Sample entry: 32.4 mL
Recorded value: 24 mL
